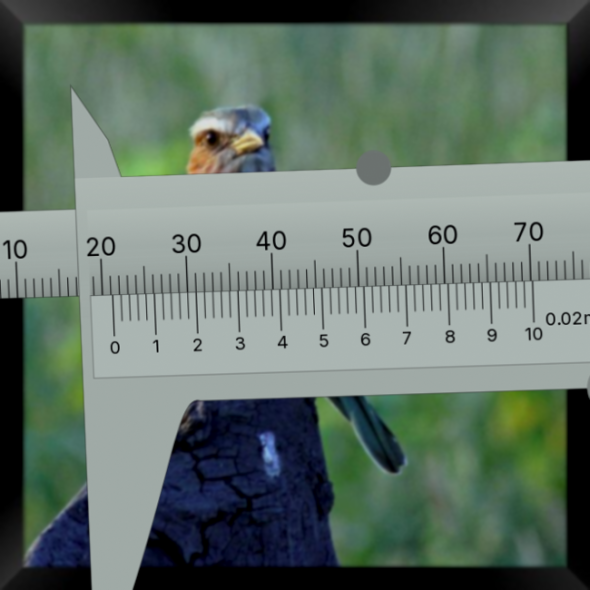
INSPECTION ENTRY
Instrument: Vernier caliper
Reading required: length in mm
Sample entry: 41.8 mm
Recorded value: 21.2 mm
